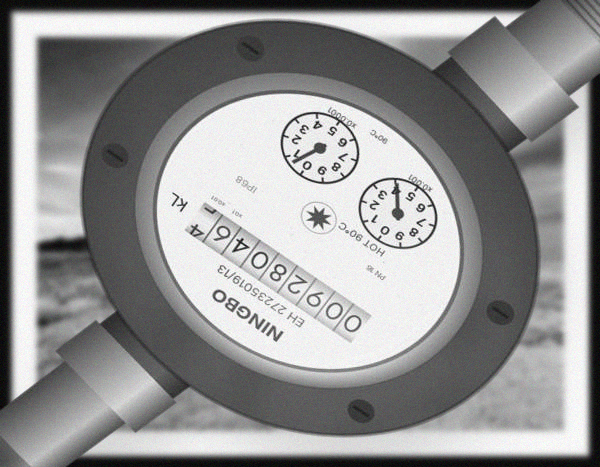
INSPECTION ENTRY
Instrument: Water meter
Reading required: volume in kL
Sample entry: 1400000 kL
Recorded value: 92804.6440 kL
